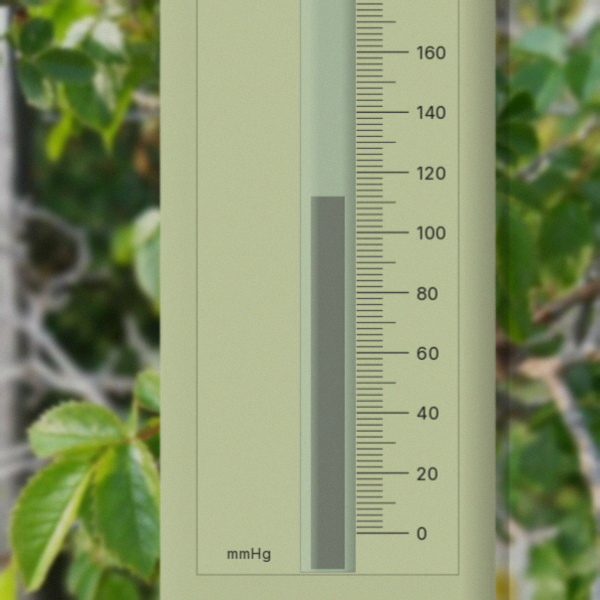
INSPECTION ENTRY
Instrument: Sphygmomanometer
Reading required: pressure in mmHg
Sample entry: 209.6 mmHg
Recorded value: 112 mmHg
